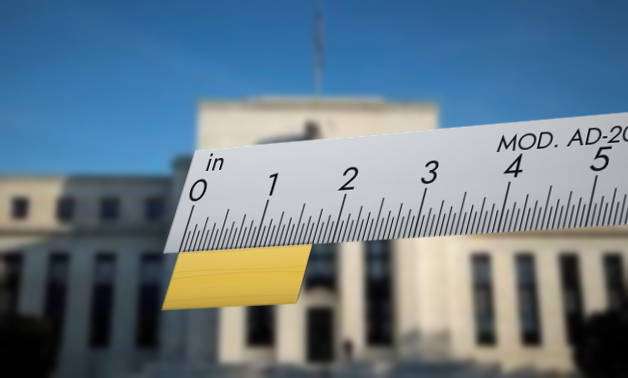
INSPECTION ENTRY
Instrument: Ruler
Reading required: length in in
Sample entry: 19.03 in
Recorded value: 1.75 in
